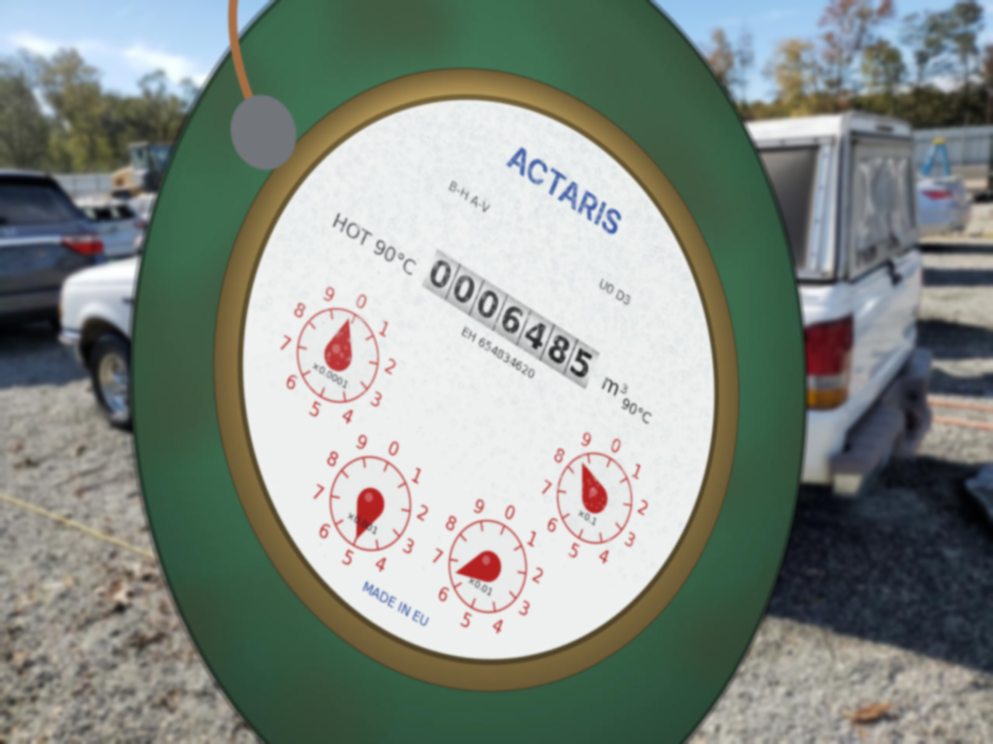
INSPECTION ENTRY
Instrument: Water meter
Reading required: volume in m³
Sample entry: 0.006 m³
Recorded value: 6485.8649 m³
